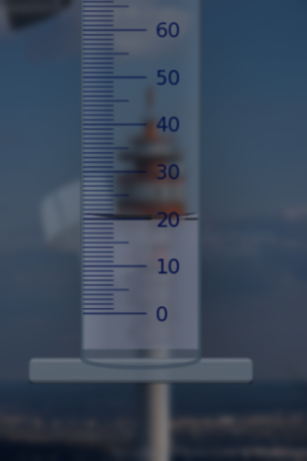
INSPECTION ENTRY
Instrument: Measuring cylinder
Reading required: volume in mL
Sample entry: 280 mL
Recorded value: 20 mL
